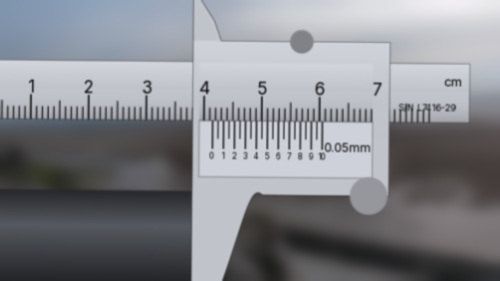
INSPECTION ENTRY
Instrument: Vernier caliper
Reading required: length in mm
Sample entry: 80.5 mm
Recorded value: 41.5 mm
